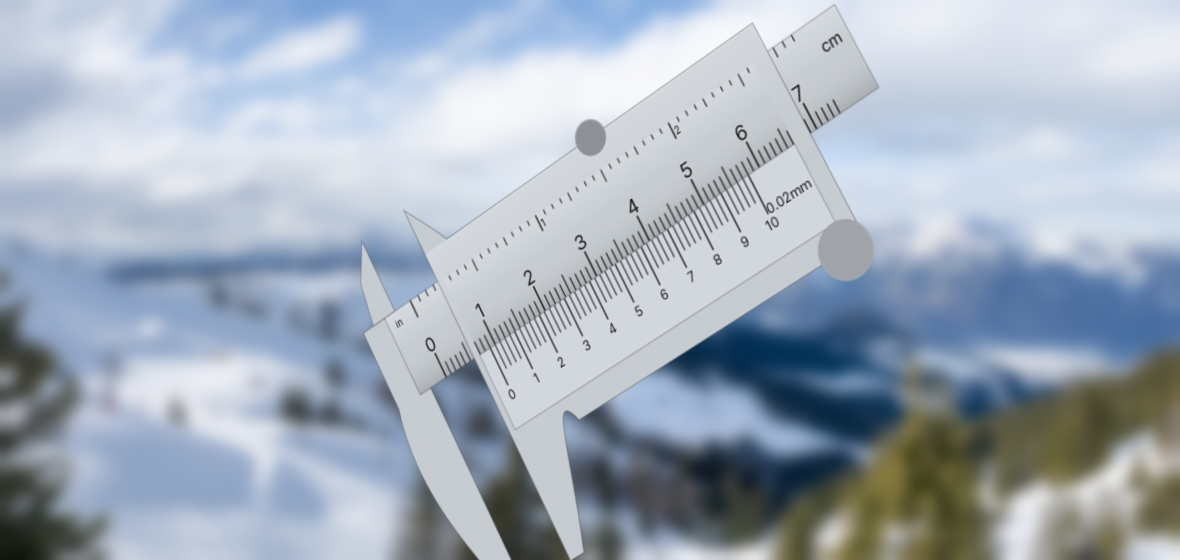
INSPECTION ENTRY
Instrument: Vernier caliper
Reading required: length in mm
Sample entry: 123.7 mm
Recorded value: 9.0 mm
